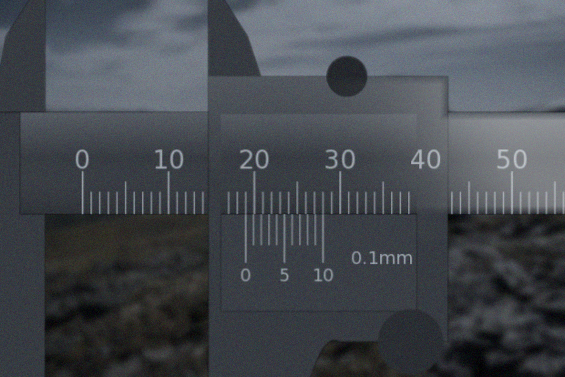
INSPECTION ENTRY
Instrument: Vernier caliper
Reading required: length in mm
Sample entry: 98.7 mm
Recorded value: 19.0 mm
